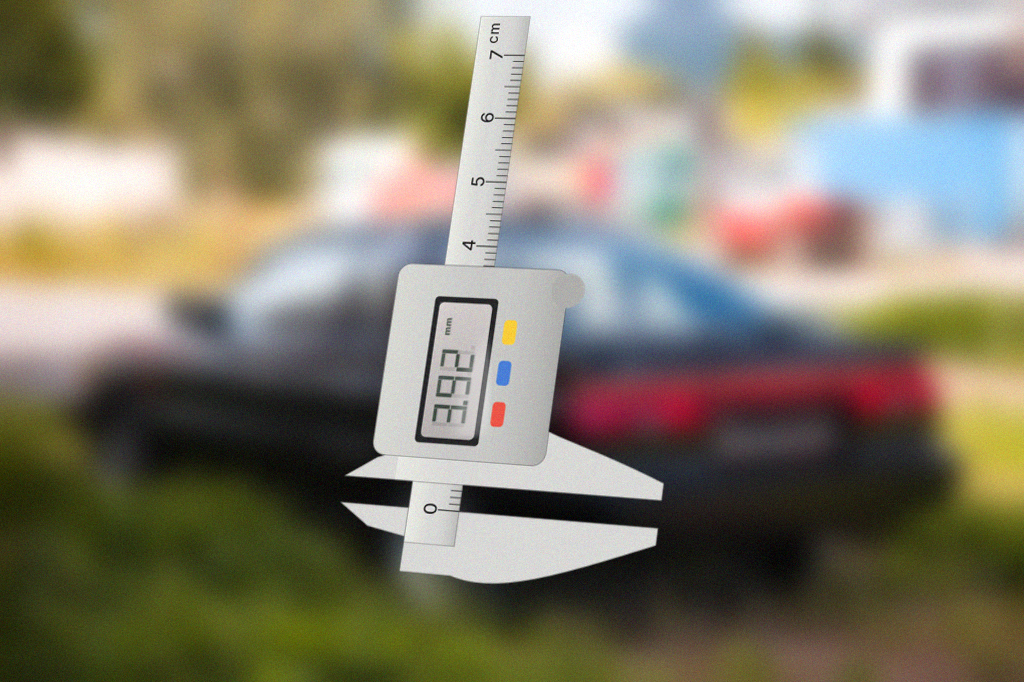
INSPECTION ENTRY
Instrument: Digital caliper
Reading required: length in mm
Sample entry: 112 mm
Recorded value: 3.92 mm
